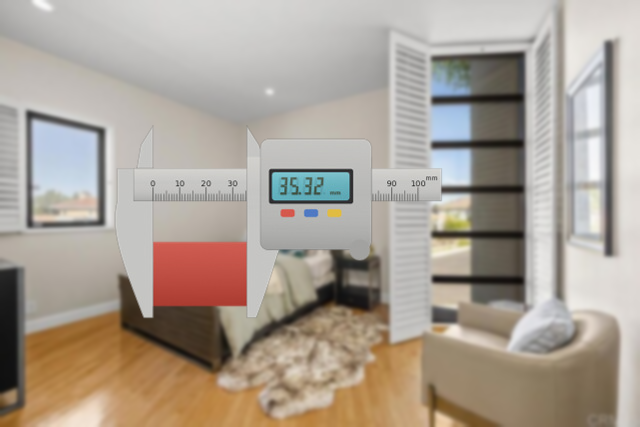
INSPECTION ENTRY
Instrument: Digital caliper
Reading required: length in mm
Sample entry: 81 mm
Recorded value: 35.32 mm
